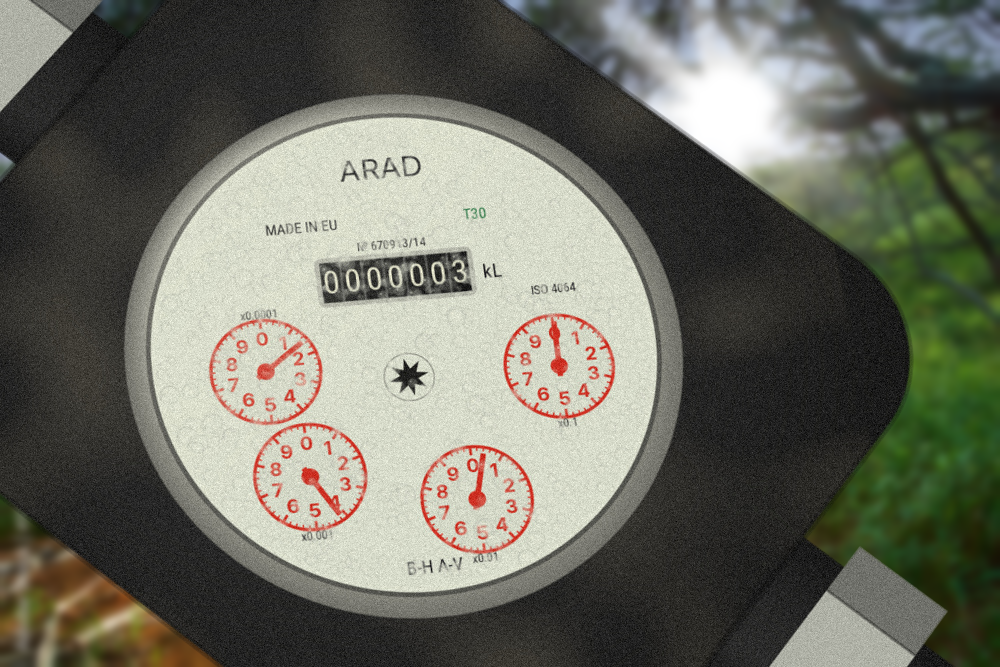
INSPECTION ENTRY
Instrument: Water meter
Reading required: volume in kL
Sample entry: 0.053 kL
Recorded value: 3.0041 kL
